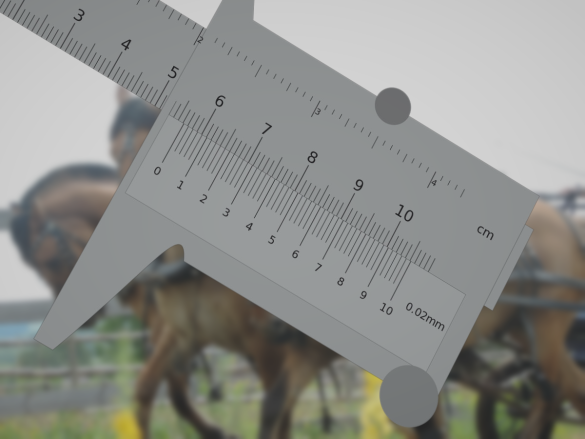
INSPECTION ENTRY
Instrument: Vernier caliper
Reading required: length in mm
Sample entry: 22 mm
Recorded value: 56.2 mm
